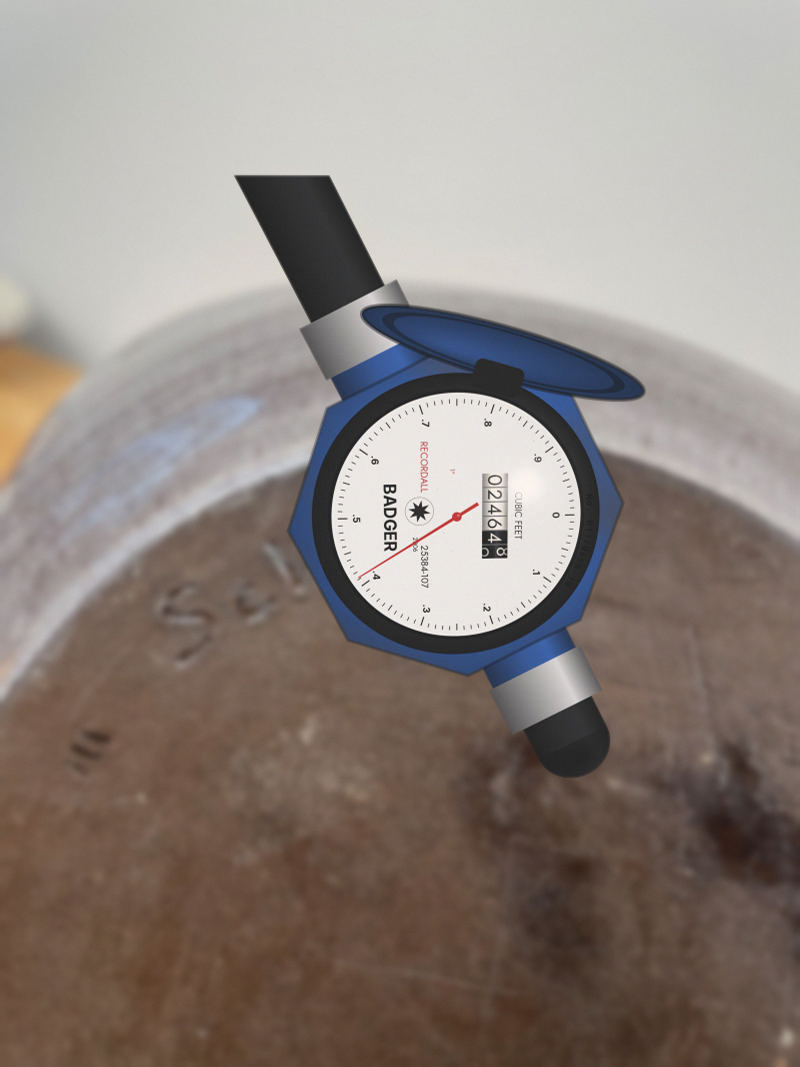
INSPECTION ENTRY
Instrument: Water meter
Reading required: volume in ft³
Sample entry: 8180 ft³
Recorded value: 24648.41 ft³
